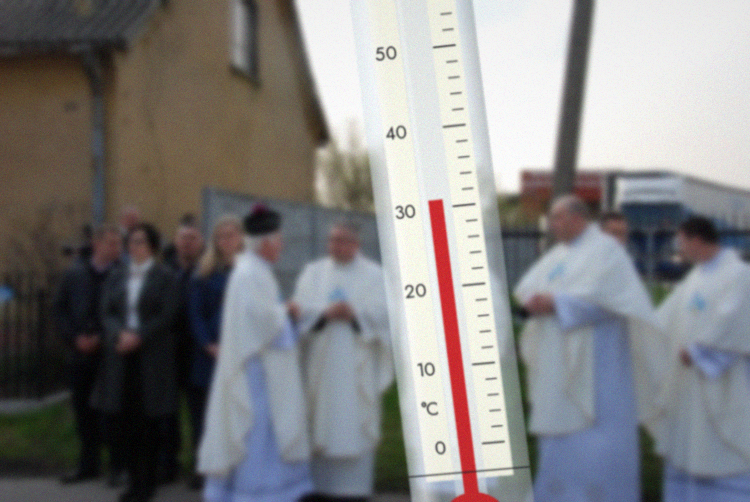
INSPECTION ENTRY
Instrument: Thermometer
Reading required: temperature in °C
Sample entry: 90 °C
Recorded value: 31 °C
